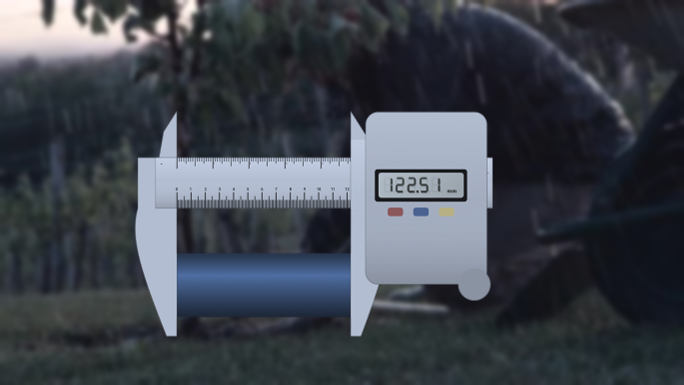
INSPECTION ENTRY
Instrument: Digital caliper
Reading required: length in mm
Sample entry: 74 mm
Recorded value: 122.51 mm
